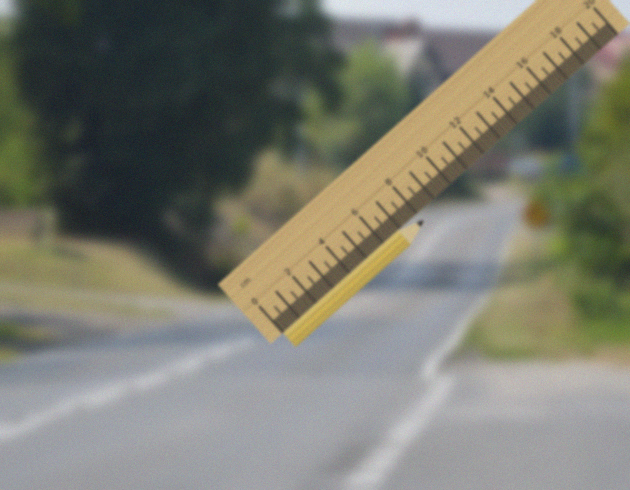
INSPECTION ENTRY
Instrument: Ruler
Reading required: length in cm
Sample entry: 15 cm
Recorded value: 8 cm
